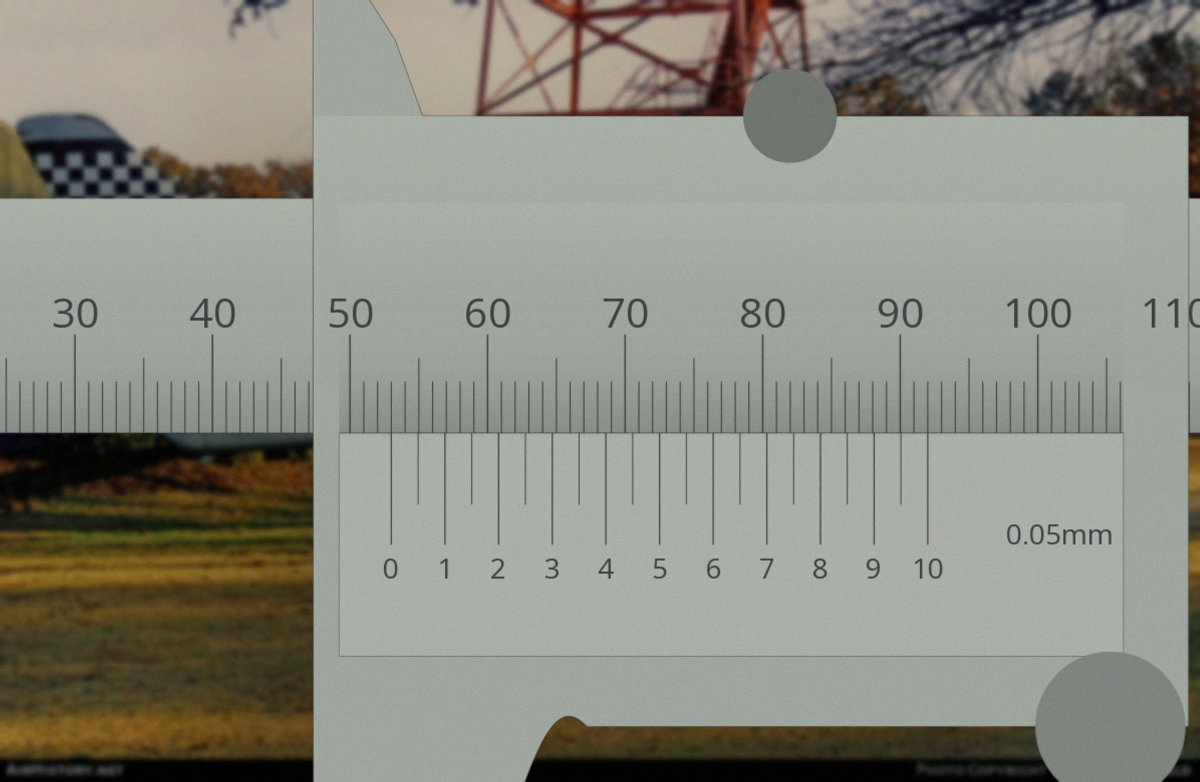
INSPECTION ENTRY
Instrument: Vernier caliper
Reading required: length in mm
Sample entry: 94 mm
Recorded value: 53.0 mm
